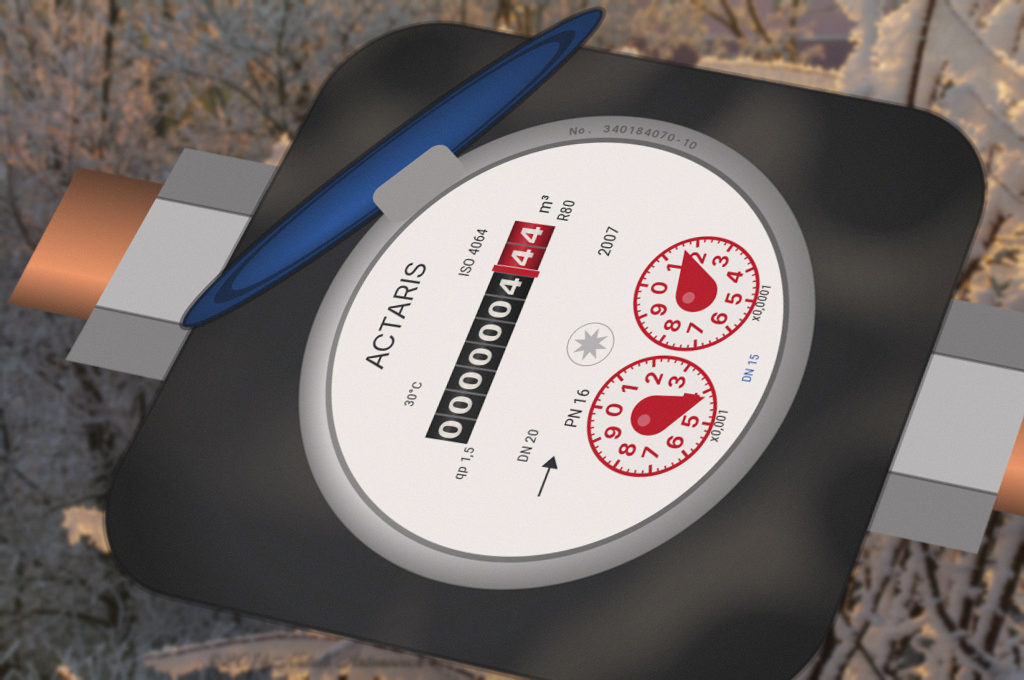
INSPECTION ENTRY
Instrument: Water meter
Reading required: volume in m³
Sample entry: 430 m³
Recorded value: 4.4441 m³
